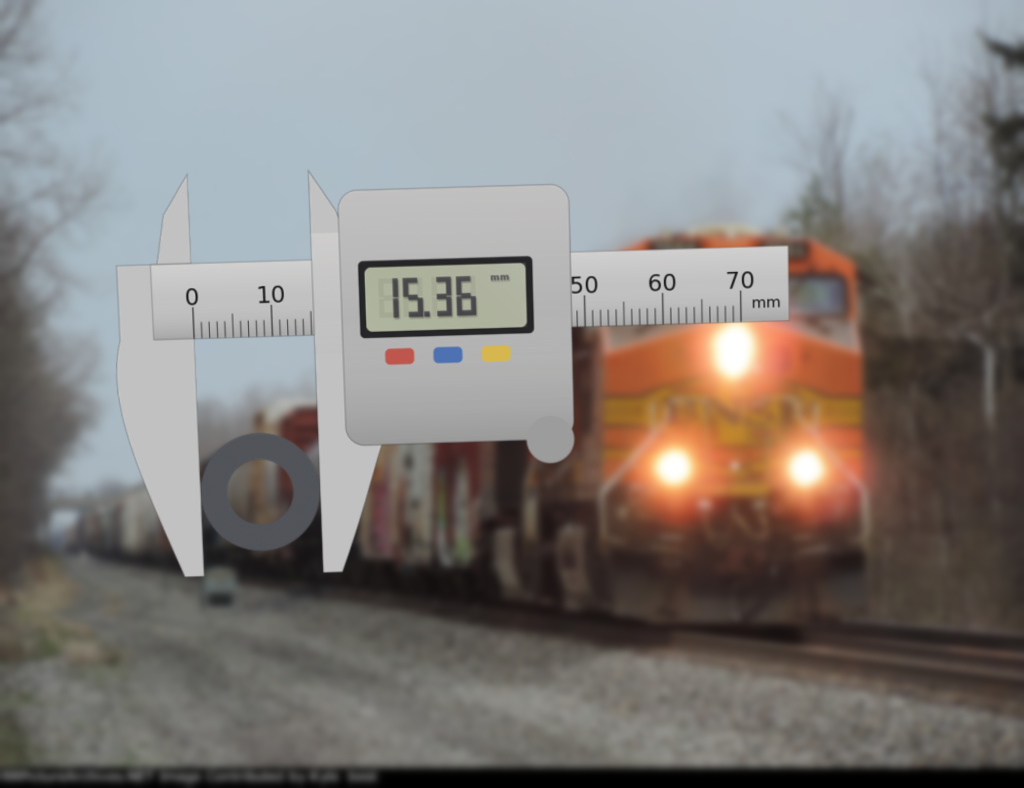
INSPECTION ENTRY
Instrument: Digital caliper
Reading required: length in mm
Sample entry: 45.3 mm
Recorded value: 15.36 mm
